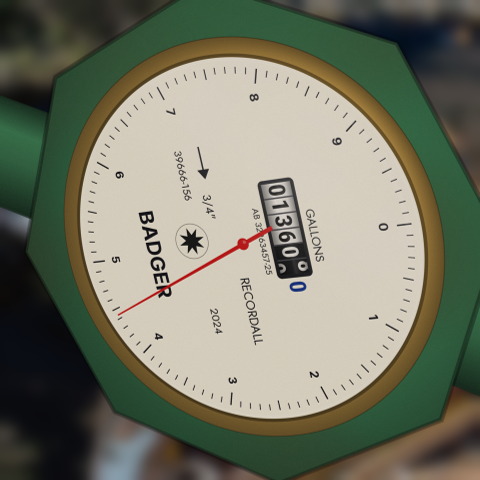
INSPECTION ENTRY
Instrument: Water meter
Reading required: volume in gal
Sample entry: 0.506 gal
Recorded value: 136084.4 gal
